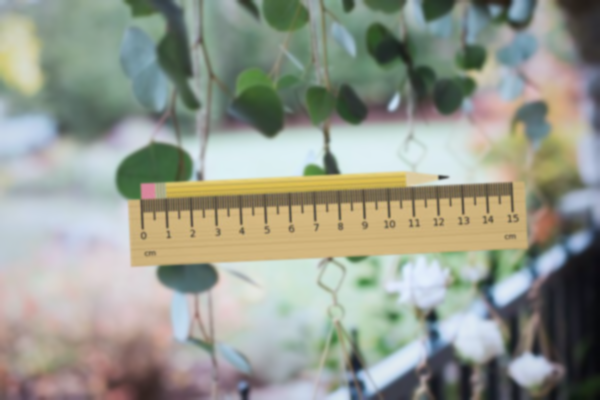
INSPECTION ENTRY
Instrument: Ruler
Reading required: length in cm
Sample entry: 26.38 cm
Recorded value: 12.5 cm
